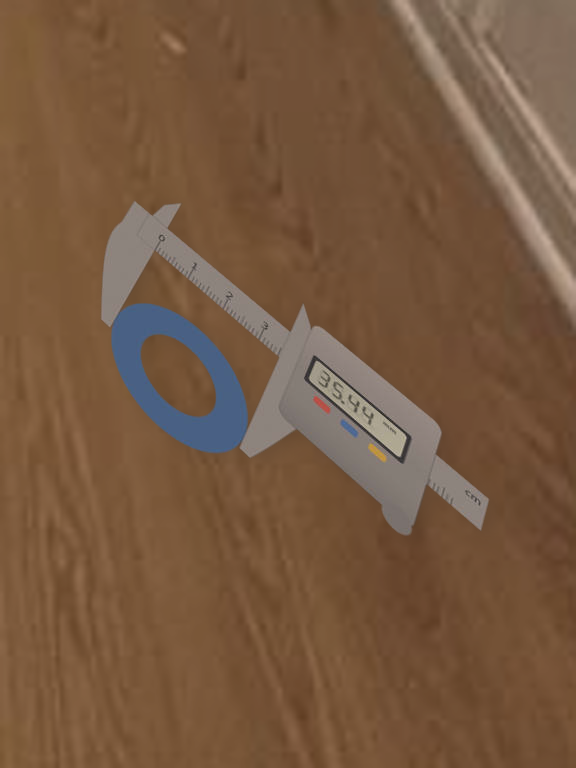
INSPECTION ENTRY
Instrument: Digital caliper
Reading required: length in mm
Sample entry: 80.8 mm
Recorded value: 35.44 mm
